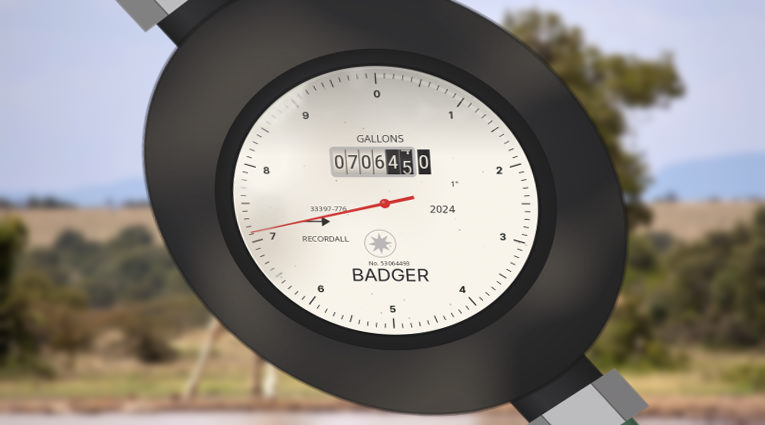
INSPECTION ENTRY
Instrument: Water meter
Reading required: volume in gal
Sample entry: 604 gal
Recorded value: 706447.1 gal
